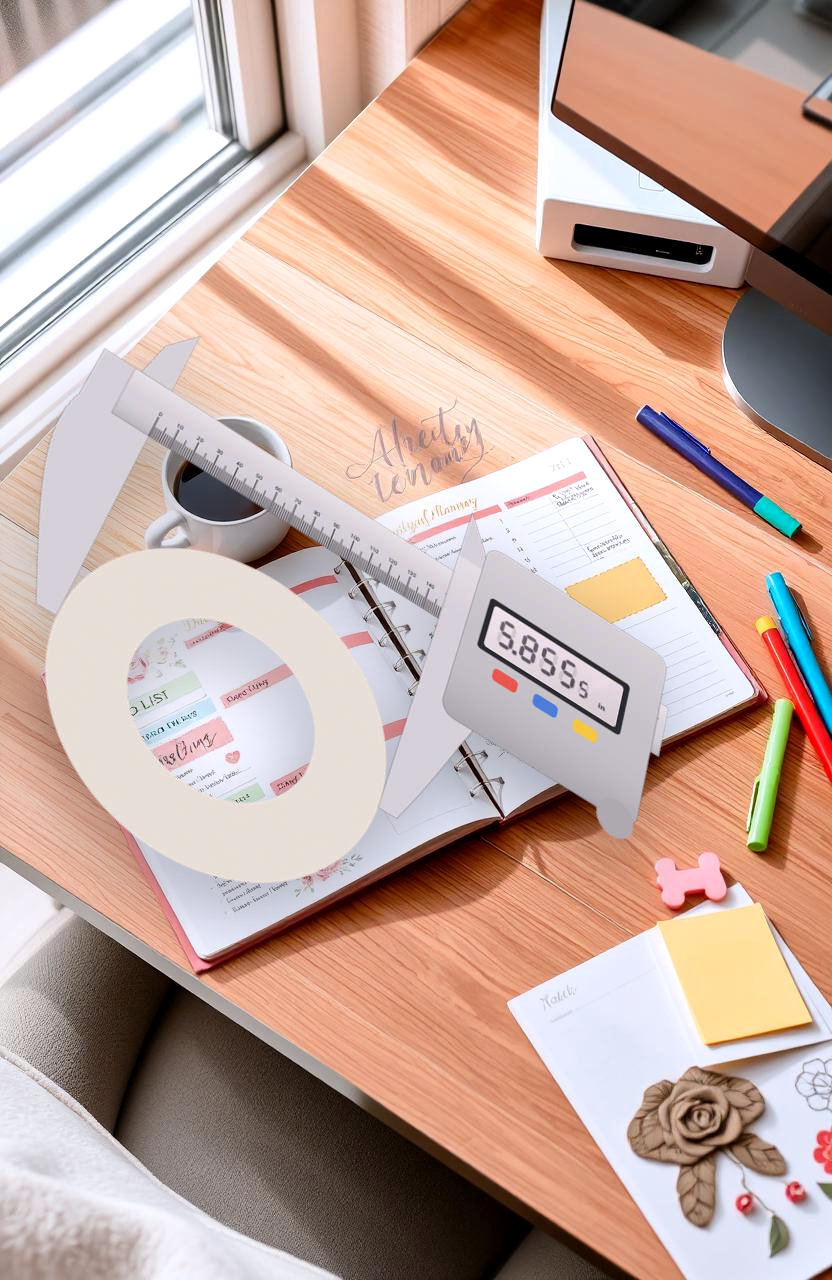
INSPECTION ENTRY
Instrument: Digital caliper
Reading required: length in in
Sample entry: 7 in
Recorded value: 5.8555 in
